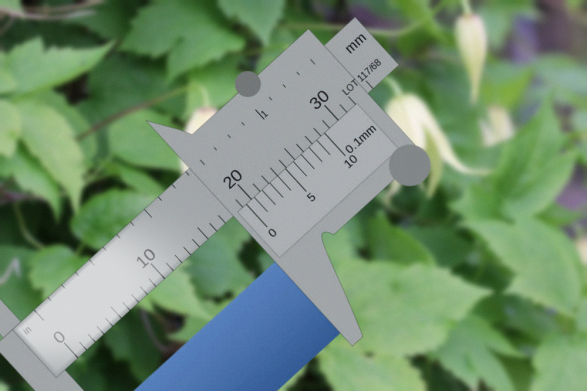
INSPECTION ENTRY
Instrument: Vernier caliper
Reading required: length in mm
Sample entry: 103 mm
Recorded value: 19.4 mm
